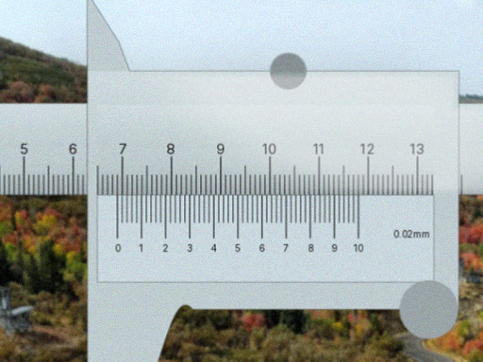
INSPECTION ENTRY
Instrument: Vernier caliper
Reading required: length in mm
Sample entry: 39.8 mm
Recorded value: 69.0 mm
